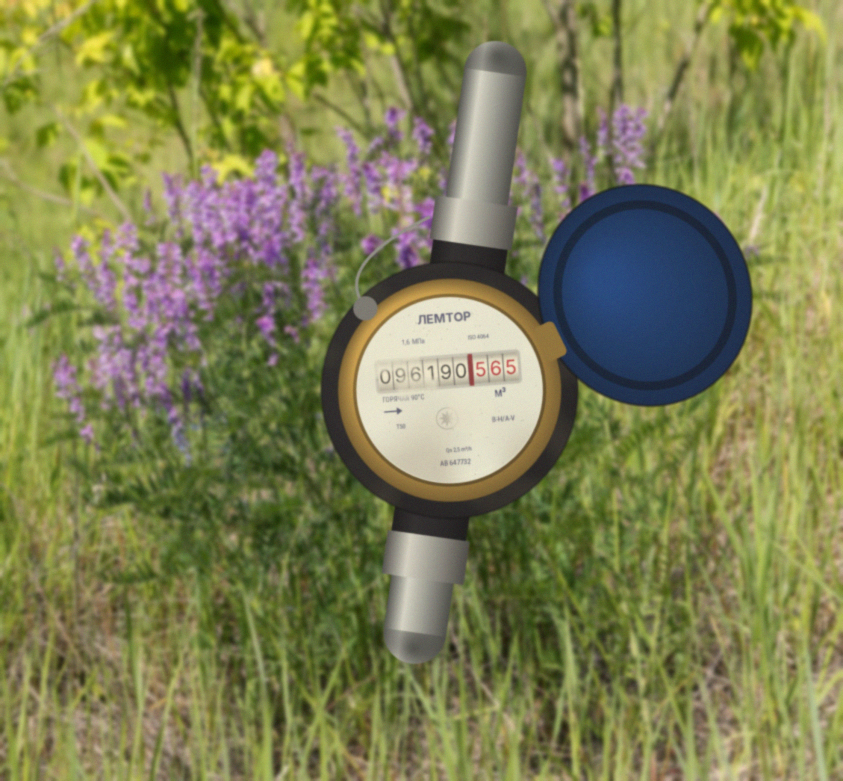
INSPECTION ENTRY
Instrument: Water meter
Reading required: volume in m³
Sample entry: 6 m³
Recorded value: 96190.565 m³
